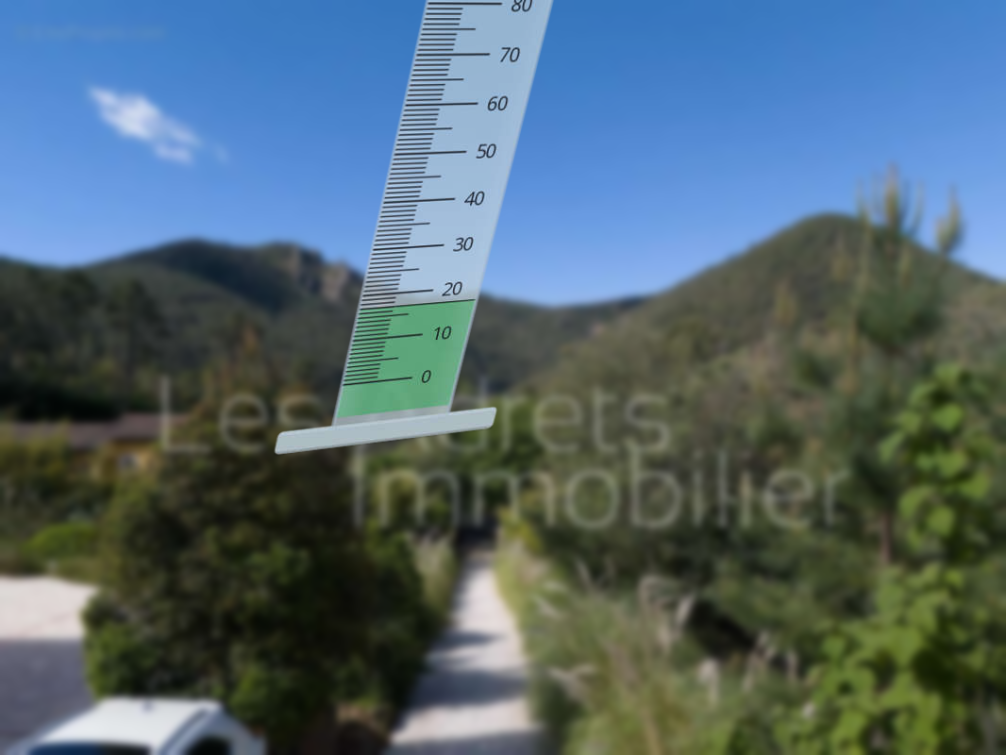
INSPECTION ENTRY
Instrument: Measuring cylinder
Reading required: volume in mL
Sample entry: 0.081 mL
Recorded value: 17 mL
